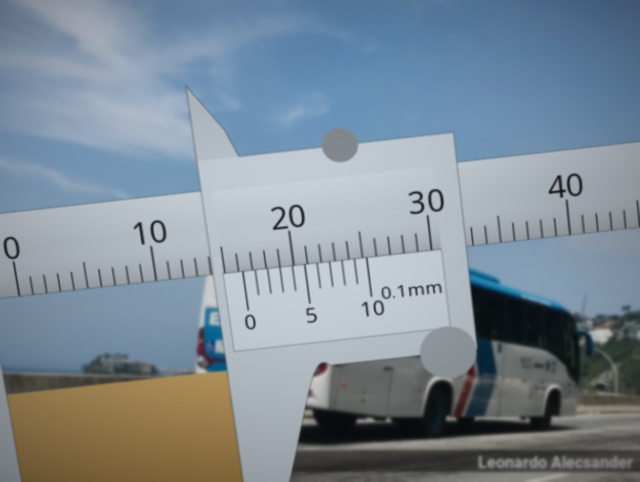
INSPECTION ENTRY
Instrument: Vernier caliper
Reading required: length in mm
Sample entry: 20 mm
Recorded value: 16.3 mm
